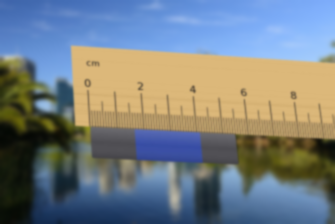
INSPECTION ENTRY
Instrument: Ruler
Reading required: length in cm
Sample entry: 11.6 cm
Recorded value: 5.5 cm
